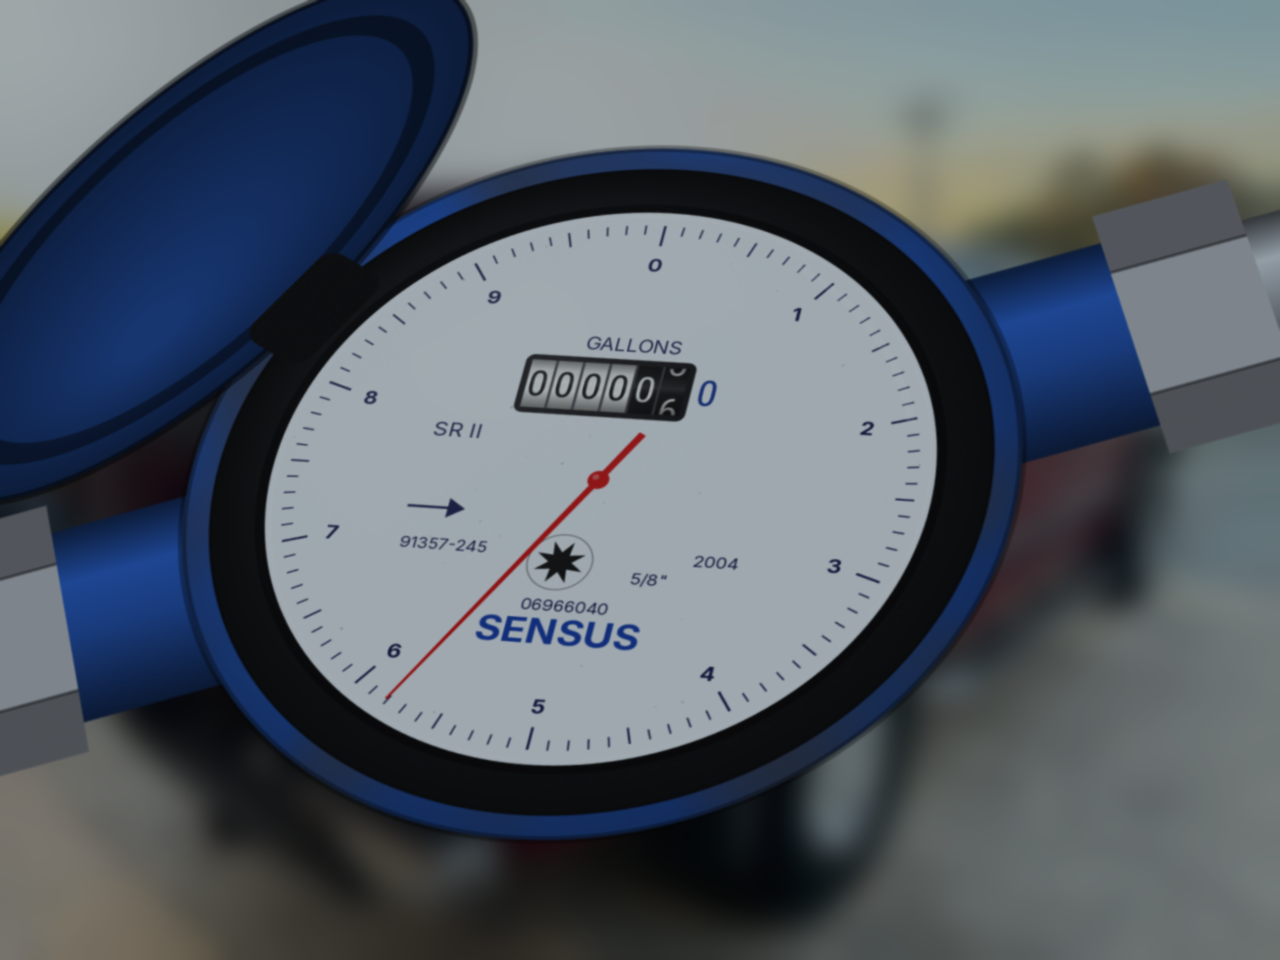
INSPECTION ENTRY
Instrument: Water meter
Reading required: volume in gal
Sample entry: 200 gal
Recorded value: 55.8 gal
